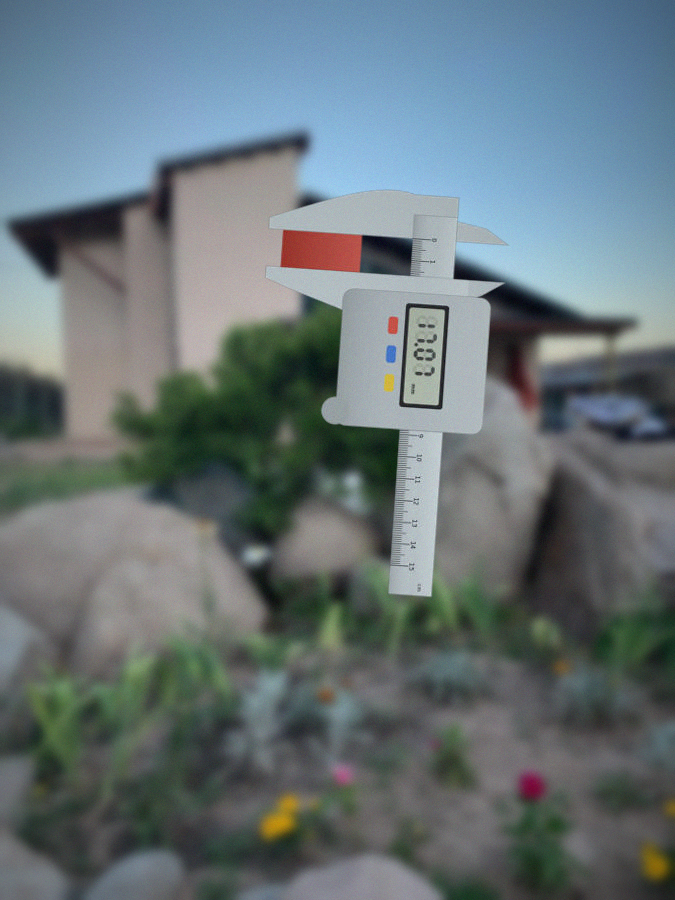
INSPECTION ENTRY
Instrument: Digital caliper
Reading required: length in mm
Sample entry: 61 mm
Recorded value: 17.07 mm
